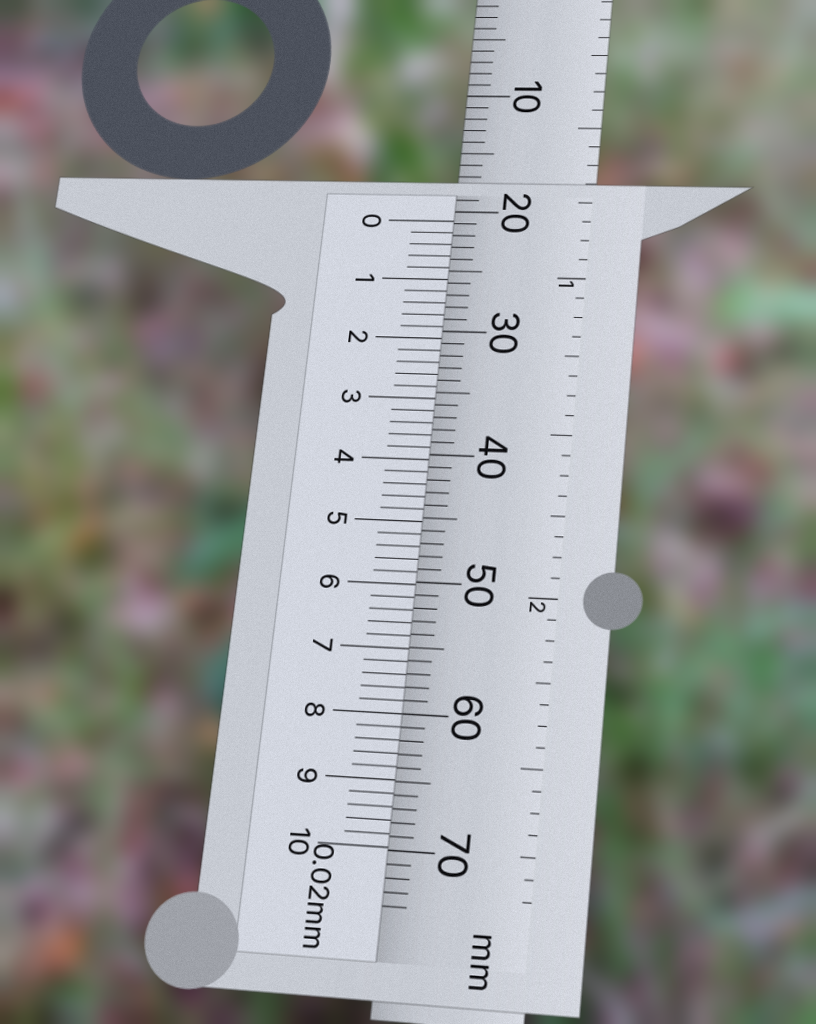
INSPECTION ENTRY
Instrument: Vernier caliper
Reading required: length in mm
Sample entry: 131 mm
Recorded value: 20.8 mm
